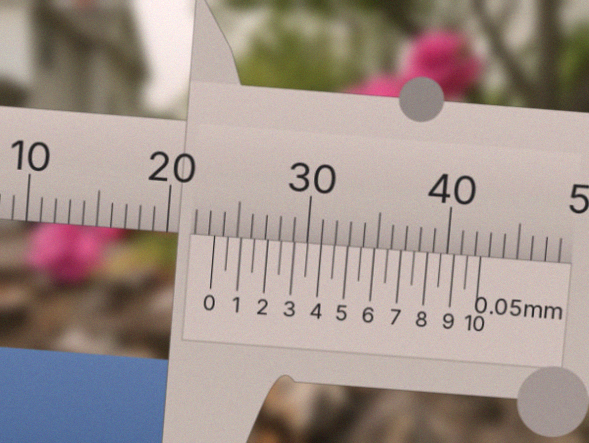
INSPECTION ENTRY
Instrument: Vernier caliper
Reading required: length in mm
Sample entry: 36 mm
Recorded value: 23.4 mm
